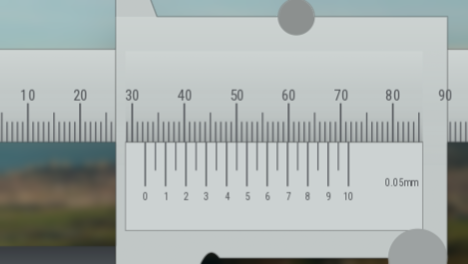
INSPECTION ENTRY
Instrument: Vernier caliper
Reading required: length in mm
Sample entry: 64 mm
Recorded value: 32.5 mm
